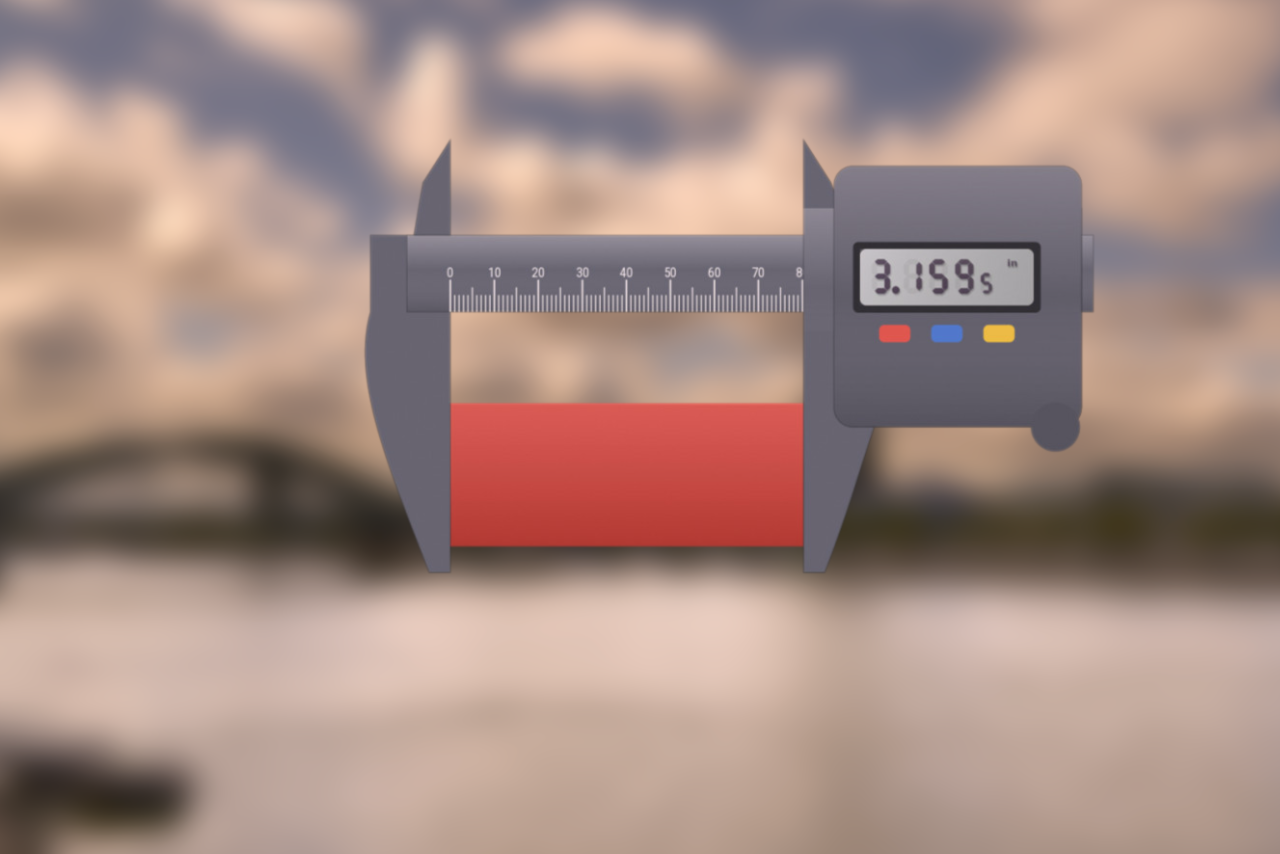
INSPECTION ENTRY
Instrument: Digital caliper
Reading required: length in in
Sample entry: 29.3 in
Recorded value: 3.1595 in
